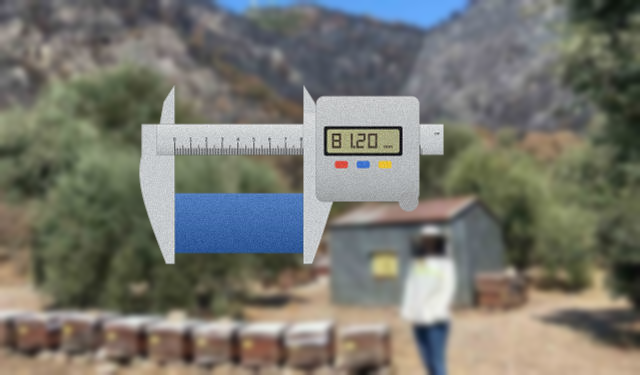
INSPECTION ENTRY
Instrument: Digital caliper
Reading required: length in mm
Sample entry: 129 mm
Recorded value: 81.20 mm
